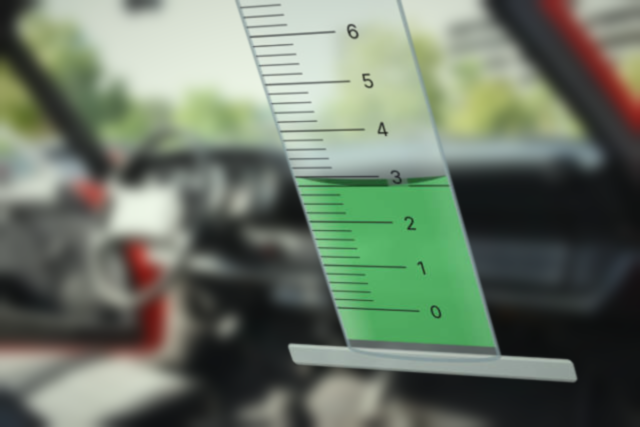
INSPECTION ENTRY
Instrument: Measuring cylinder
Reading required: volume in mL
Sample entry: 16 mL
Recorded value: 2.8 mL
